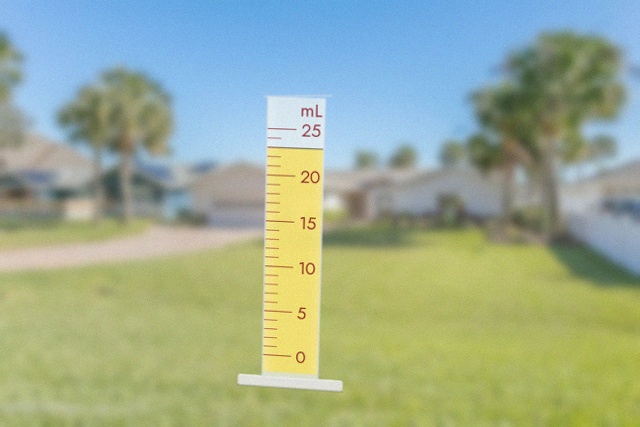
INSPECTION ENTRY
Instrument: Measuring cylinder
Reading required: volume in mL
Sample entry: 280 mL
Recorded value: 23 mL
